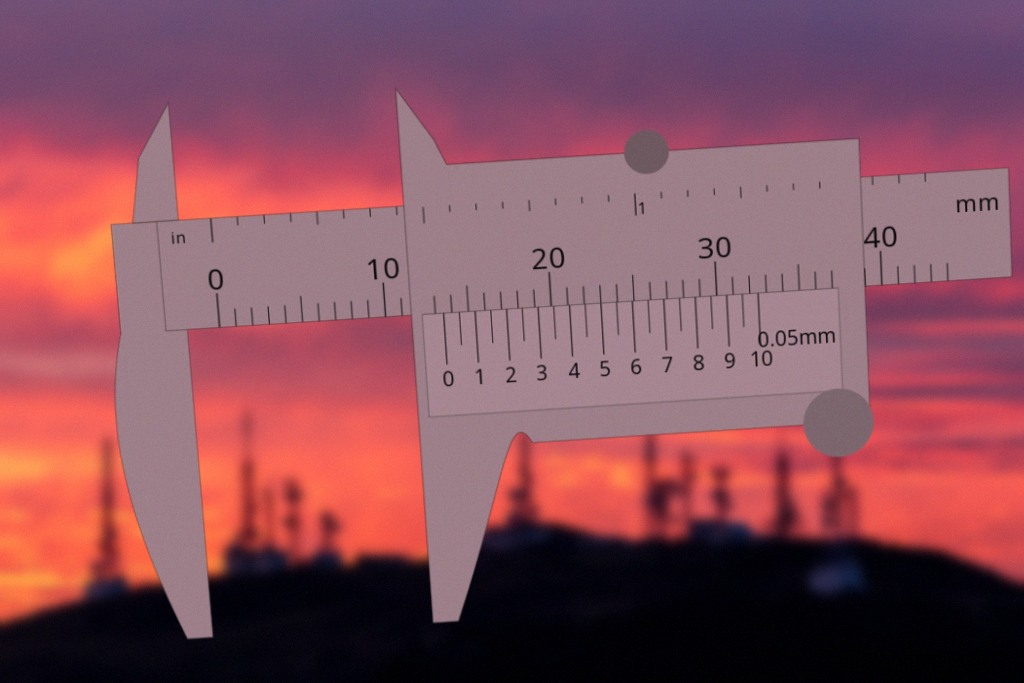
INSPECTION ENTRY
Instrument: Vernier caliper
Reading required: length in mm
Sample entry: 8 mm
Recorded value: 13.5 mm
